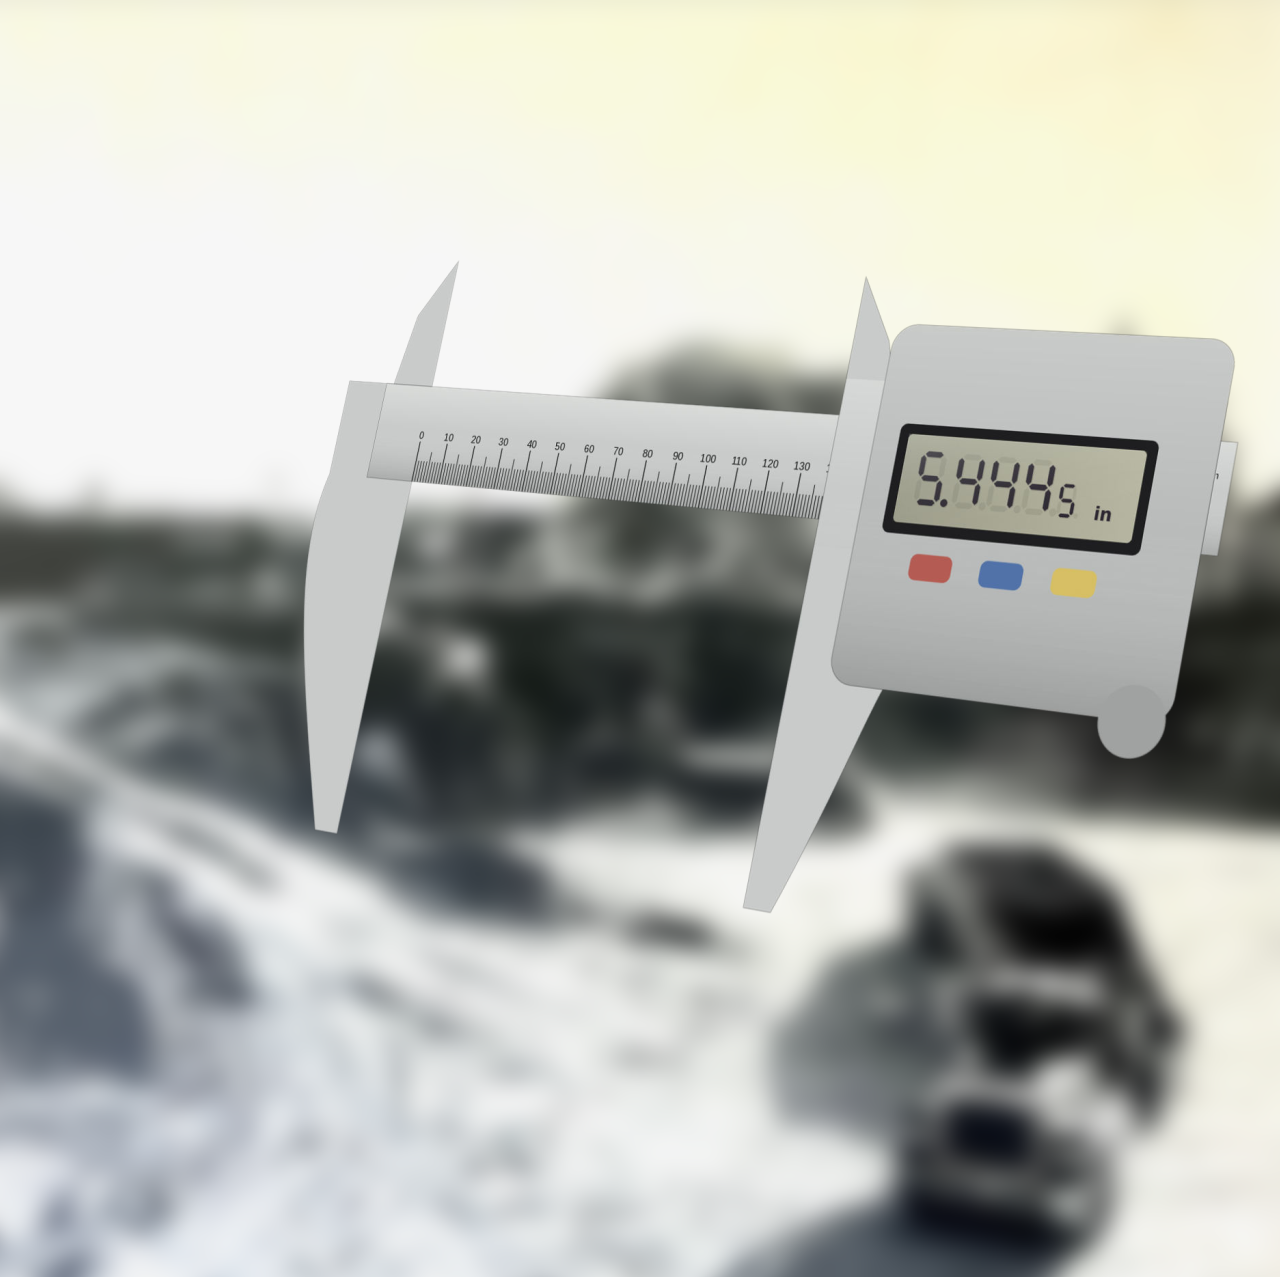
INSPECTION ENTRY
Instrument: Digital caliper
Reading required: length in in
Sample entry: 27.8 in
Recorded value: 5.4445 in
